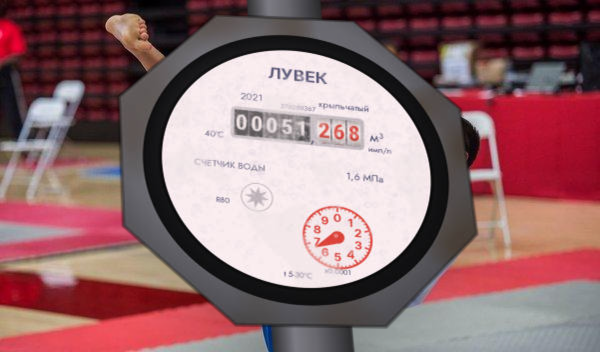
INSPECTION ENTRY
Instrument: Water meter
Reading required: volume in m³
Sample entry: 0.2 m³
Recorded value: 51.2686 m³
